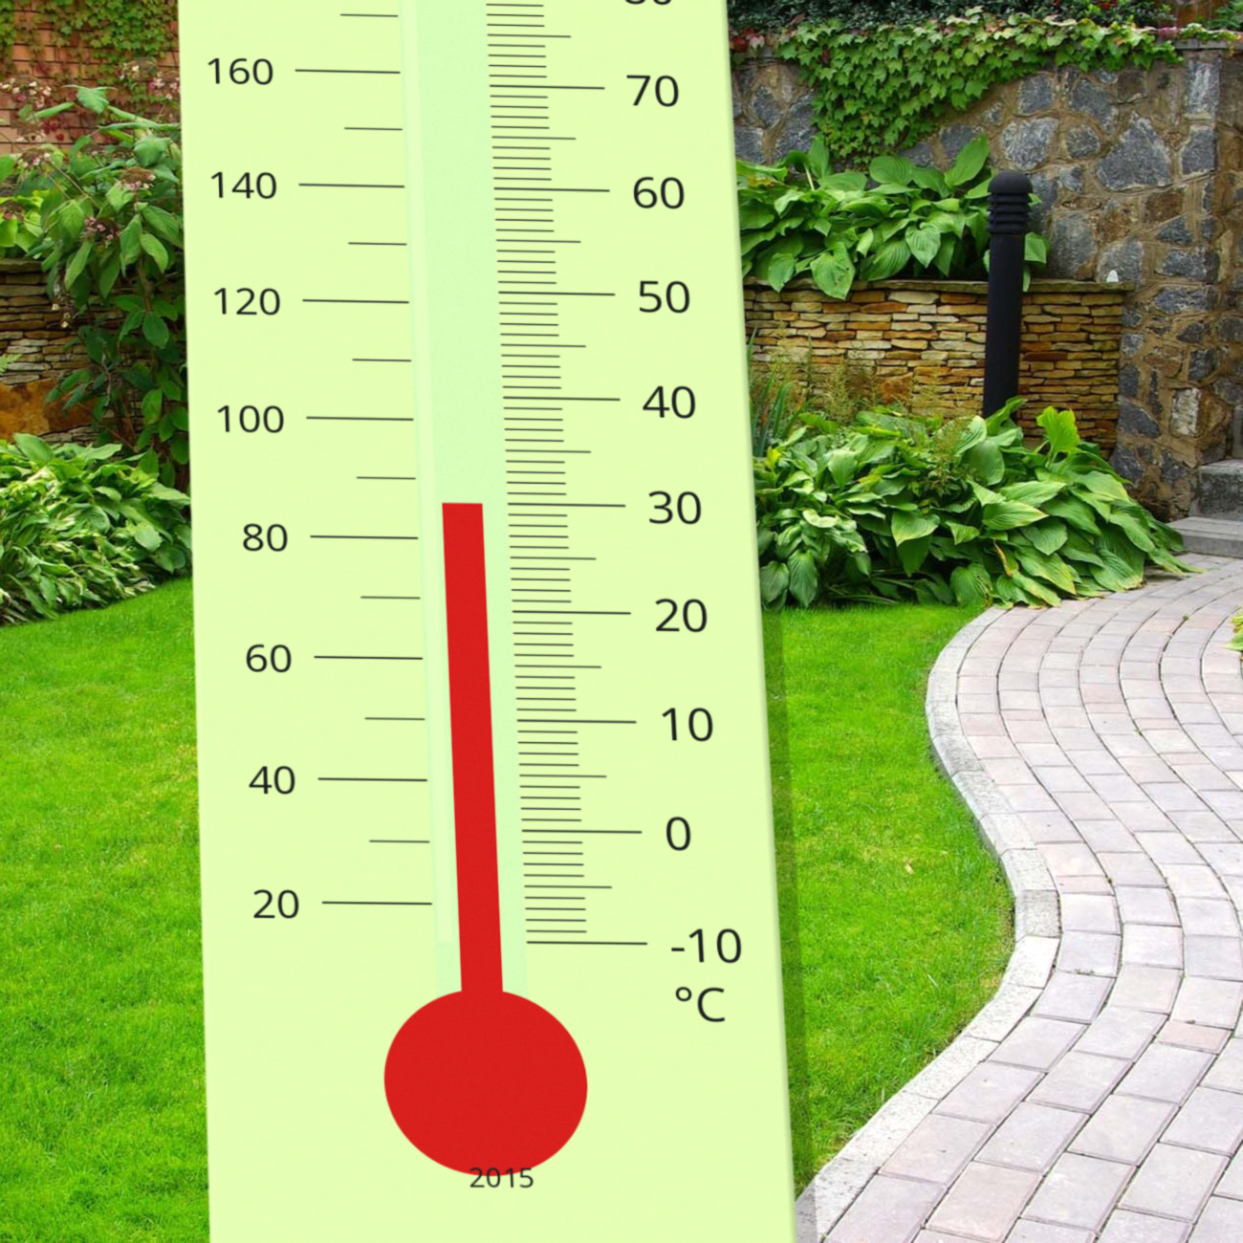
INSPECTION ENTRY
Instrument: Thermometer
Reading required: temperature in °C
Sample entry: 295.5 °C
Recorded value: 30 °C
